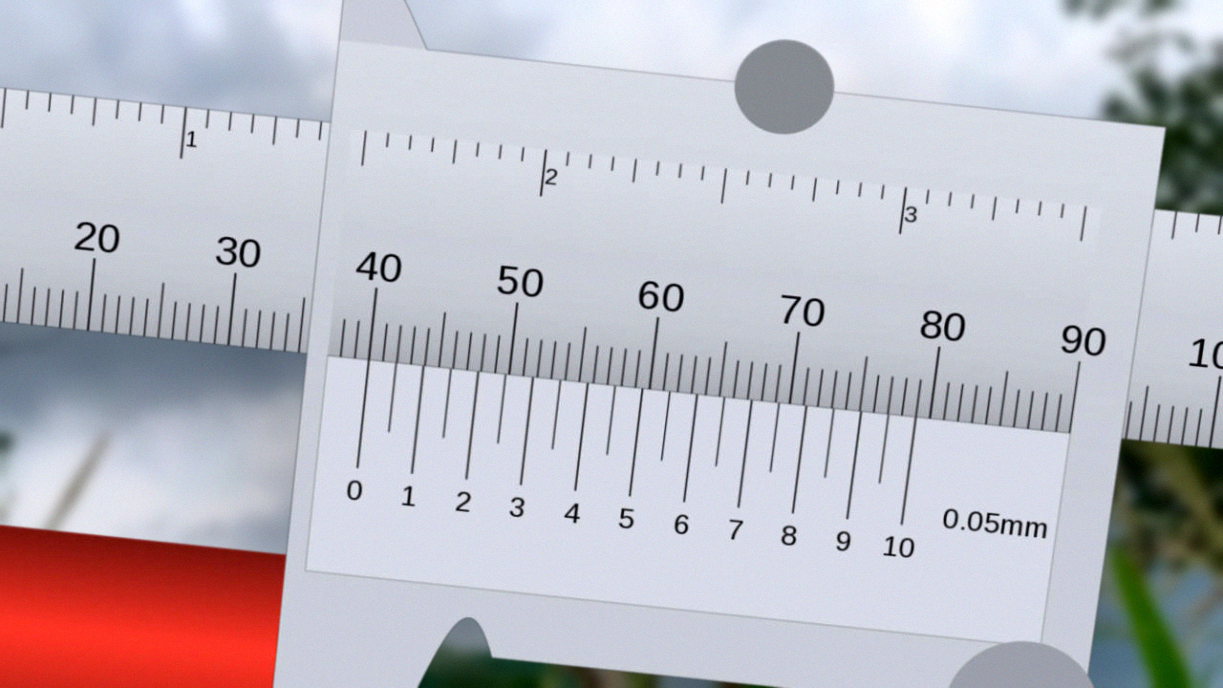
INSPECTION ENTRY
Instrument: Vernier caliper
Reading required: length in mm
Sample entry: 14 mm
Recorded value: 40.0 mm
